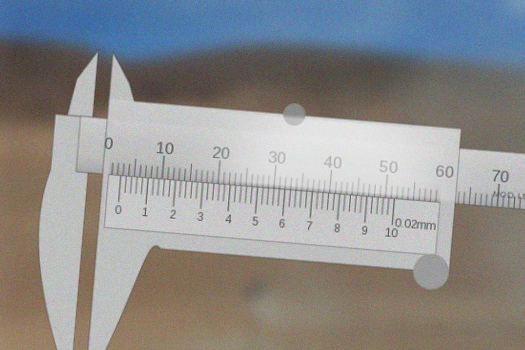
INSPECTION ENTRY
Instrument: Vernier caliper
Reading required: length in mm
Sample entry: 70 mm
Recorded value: 2.6 mm
